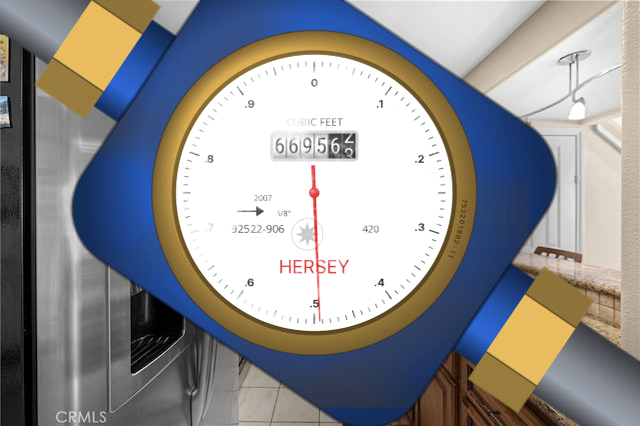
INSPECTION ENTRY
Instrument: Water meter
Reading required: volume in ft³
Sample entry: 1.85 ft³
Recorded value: 669562.49 ft³
